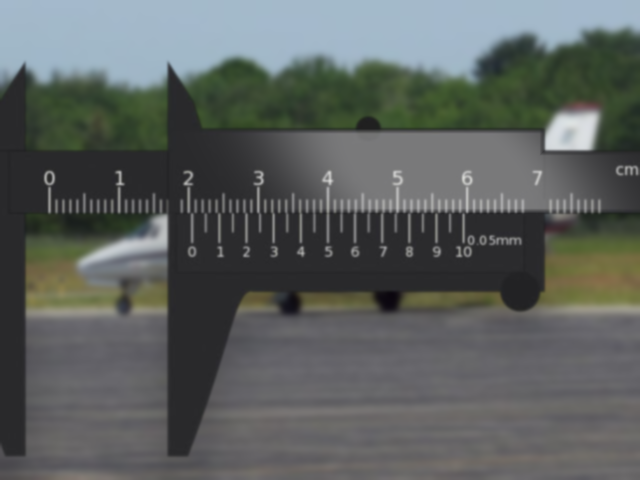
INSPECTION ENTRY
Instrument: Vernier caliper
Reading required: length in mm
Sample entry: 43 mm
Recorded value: 20.5 mm
